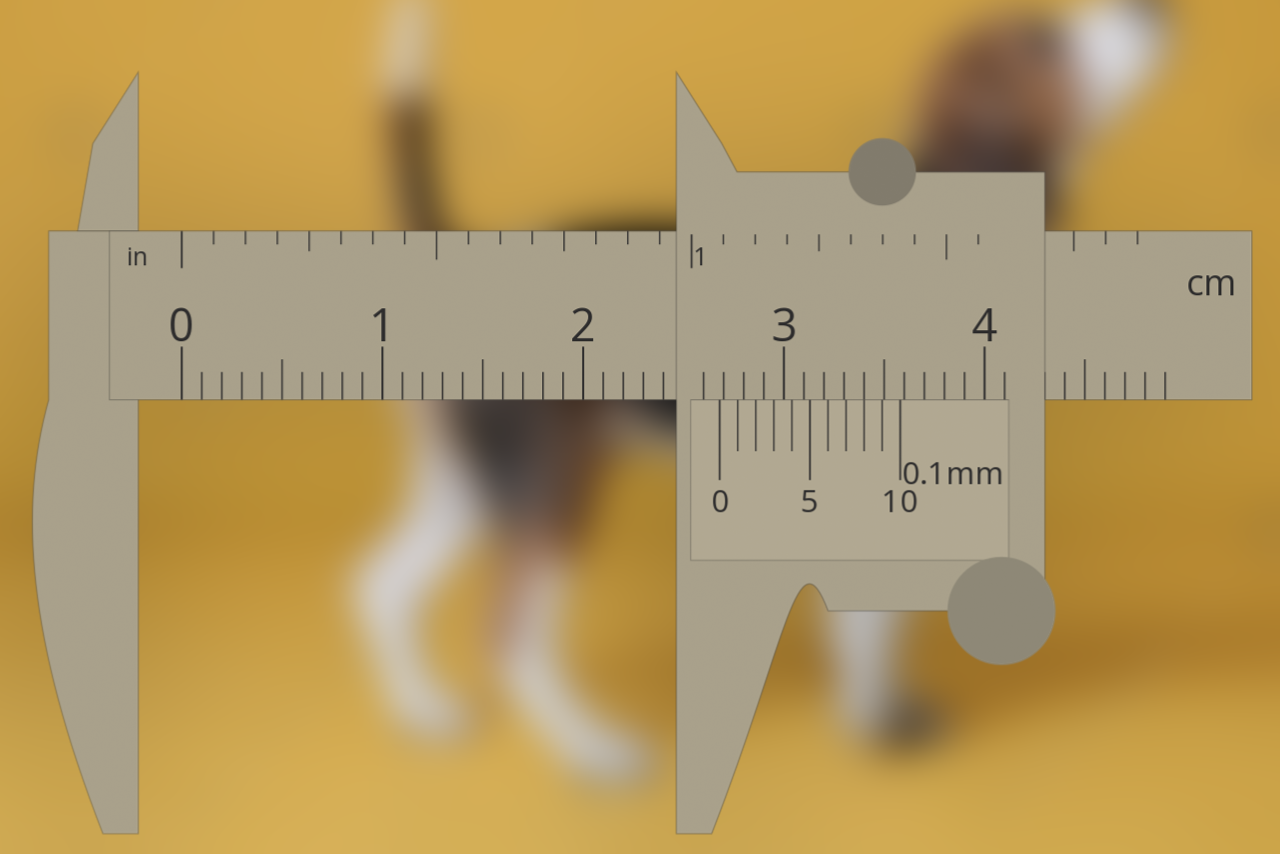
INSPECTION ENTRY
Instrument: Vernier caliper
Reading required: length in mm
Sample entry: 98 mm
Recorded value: 26.8 mm
